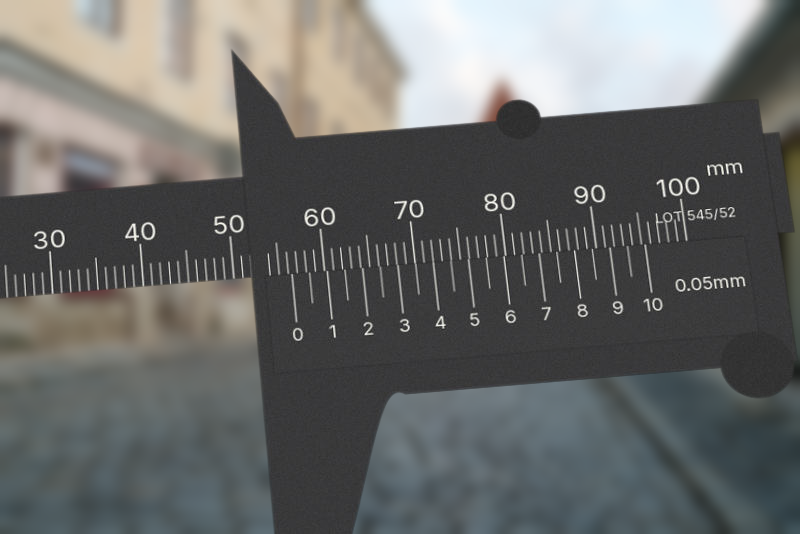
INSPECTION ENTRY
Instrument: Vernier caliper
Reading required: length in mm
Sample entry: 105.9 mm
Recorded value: 56.4 mm
